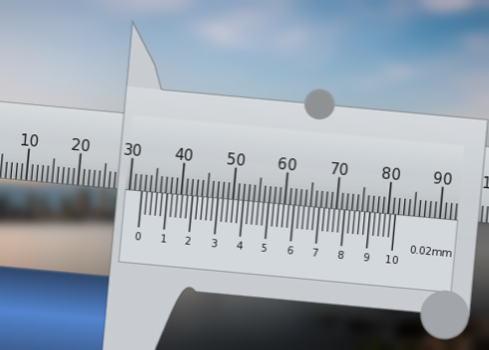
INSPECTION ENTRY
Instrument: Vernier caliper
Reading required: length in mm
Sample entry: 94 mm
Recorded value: 32.4 mm
